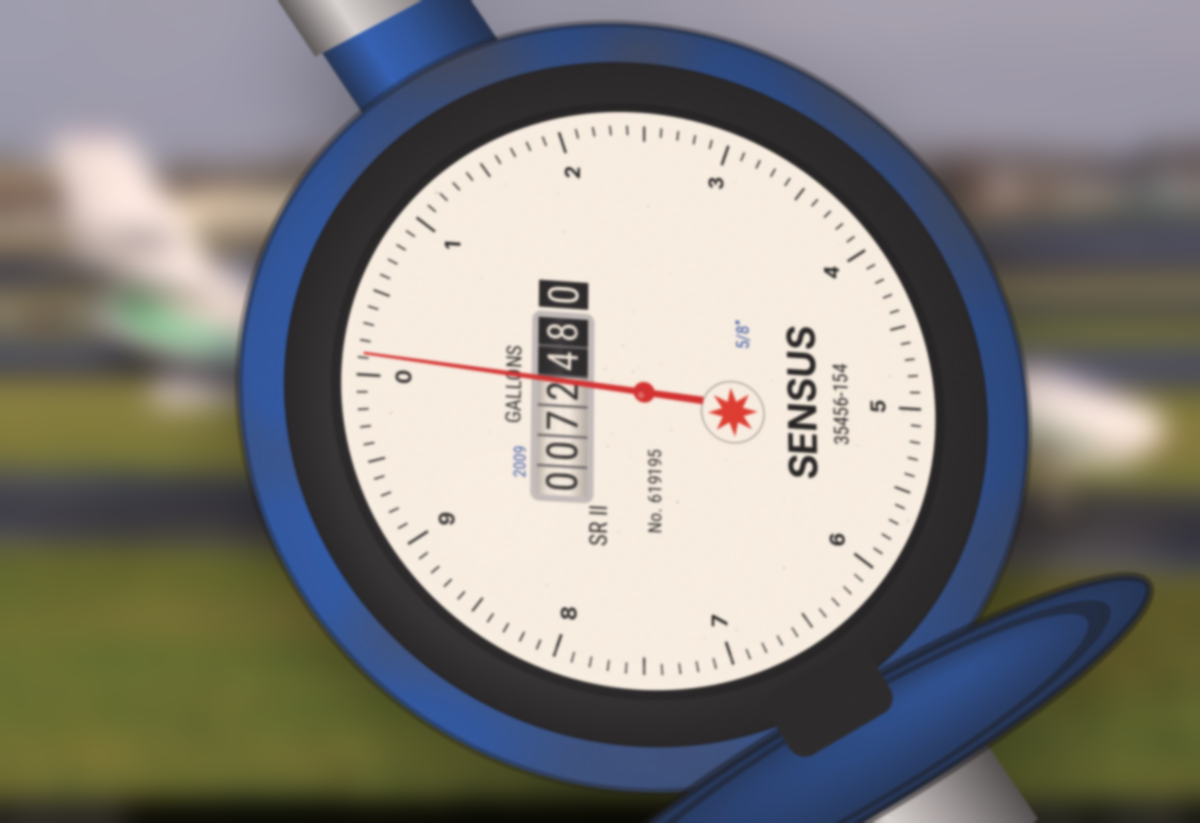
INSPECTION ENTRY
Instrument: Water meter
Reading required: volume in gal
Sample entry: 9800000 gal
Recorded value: 72480.1 gal
